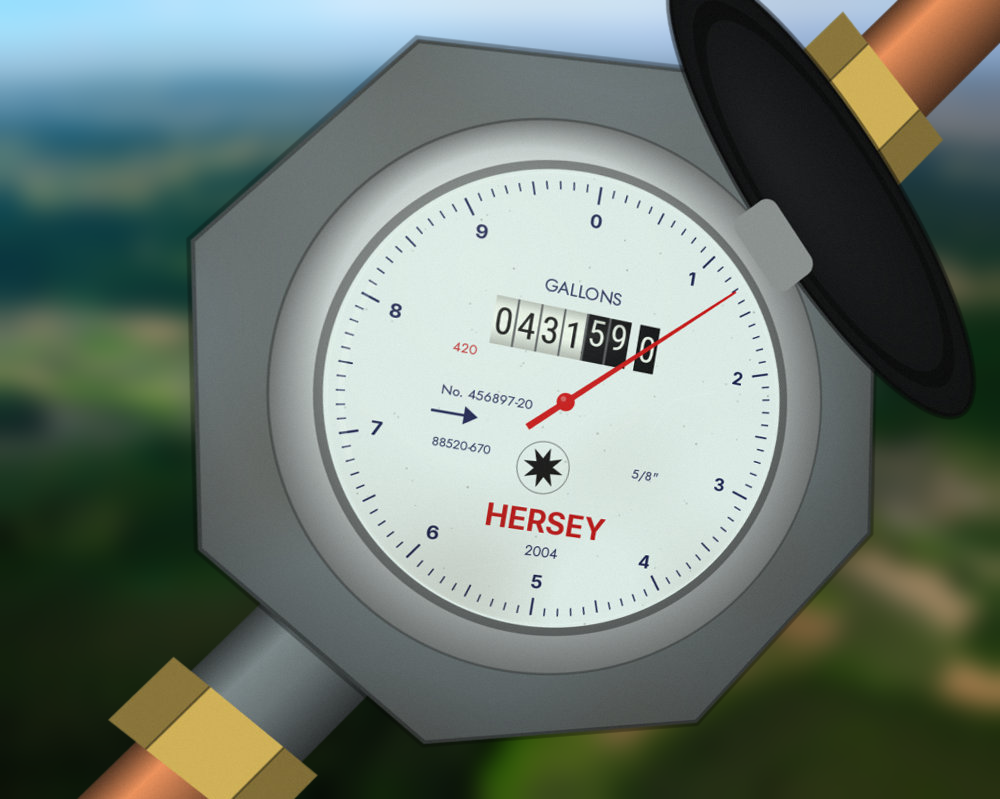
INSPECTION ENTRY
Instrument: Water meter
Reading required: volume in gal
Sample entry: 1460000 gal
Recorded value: 431591.3 gal
